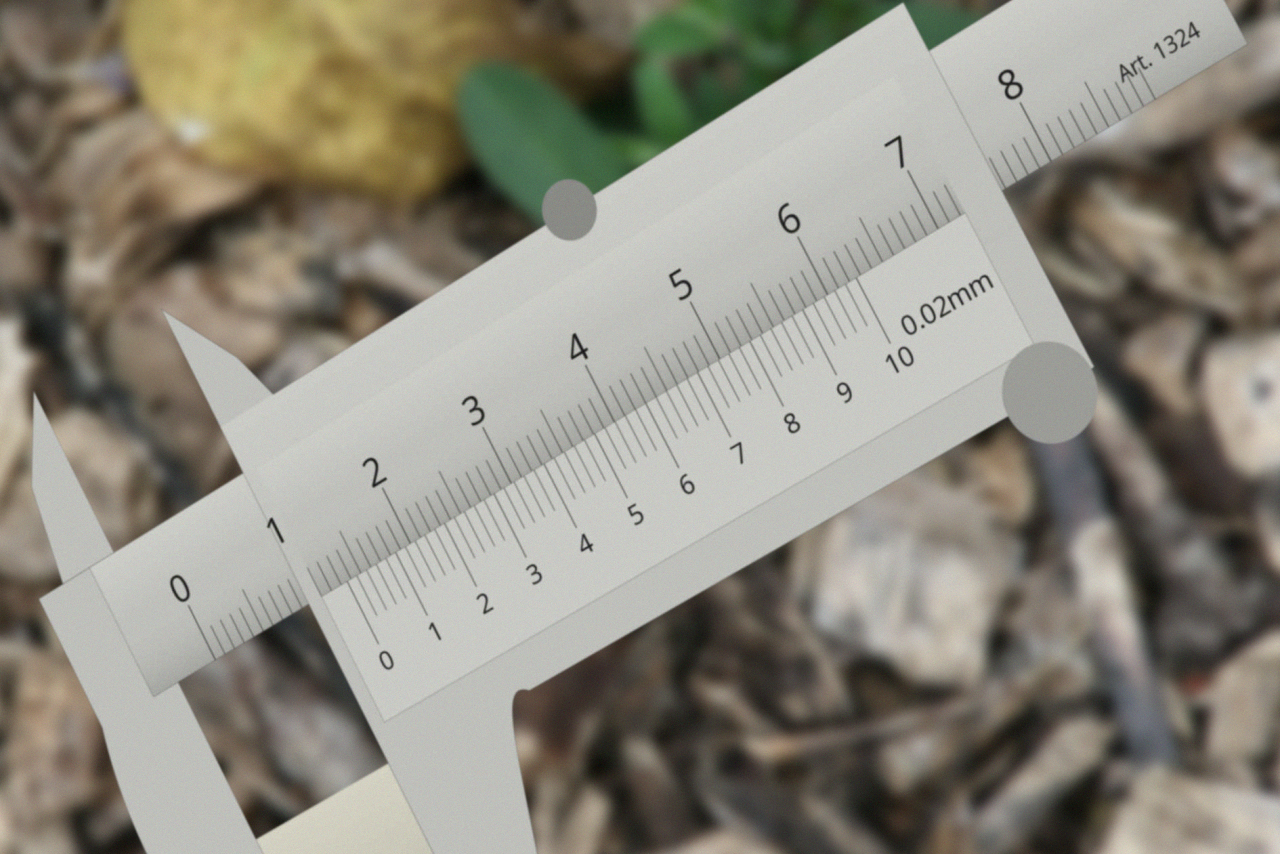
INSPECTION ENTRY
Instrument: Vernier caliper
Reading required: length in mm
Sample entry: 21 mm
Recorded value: 13.6 mm
